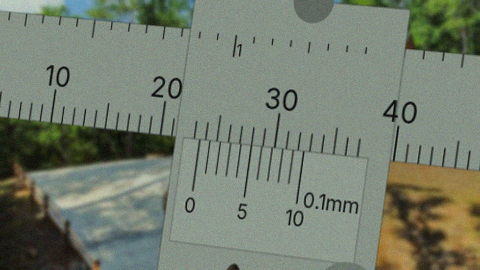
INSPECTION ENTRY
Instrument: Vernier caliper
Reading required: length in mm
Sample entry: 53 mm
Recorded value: 23.5 mm
